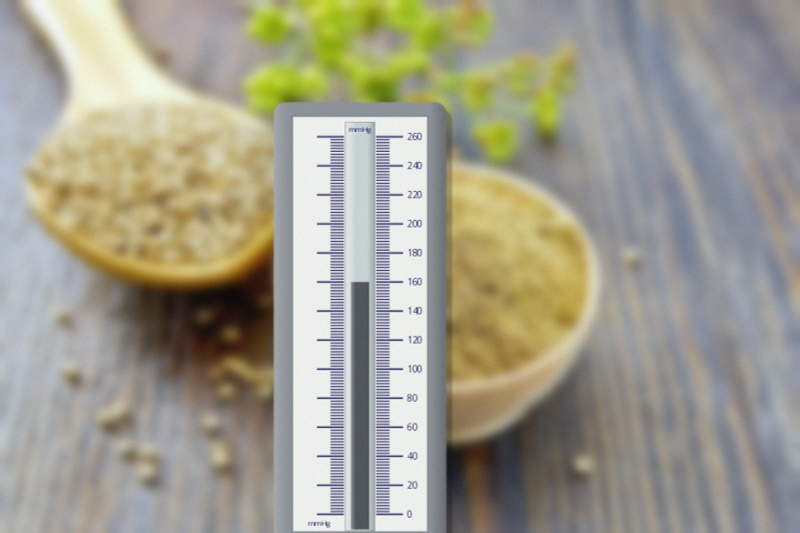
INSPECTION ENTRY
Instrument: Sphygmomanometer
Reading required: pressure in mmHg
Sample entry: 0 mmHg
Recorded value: 160 mmHg
